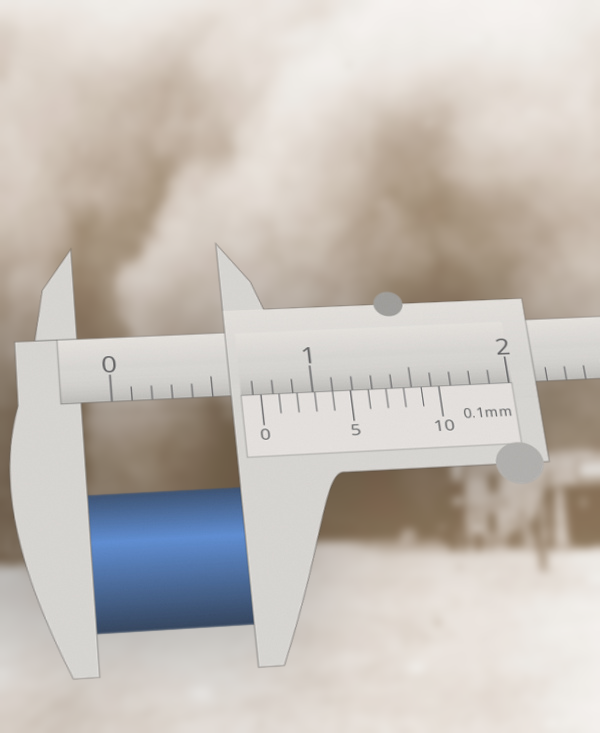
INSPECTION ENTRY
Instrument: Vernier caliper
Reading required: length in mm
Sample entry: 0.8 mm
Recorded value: 7.4 mm
